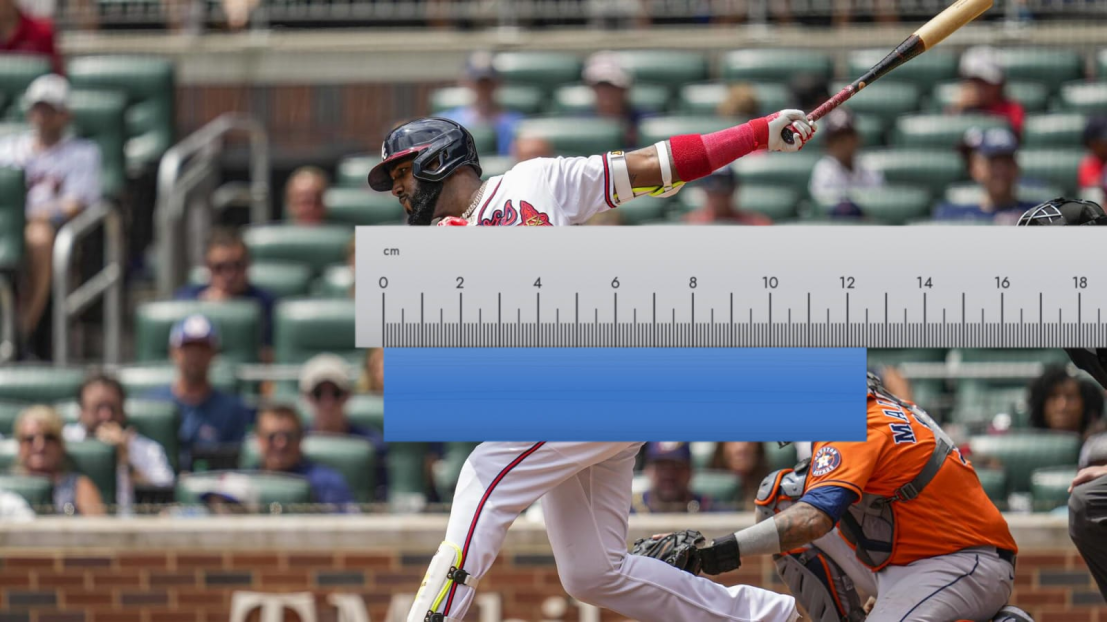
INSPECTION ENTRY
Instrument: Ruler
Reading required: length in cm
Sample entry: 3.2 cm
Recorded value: 12.5 cm
